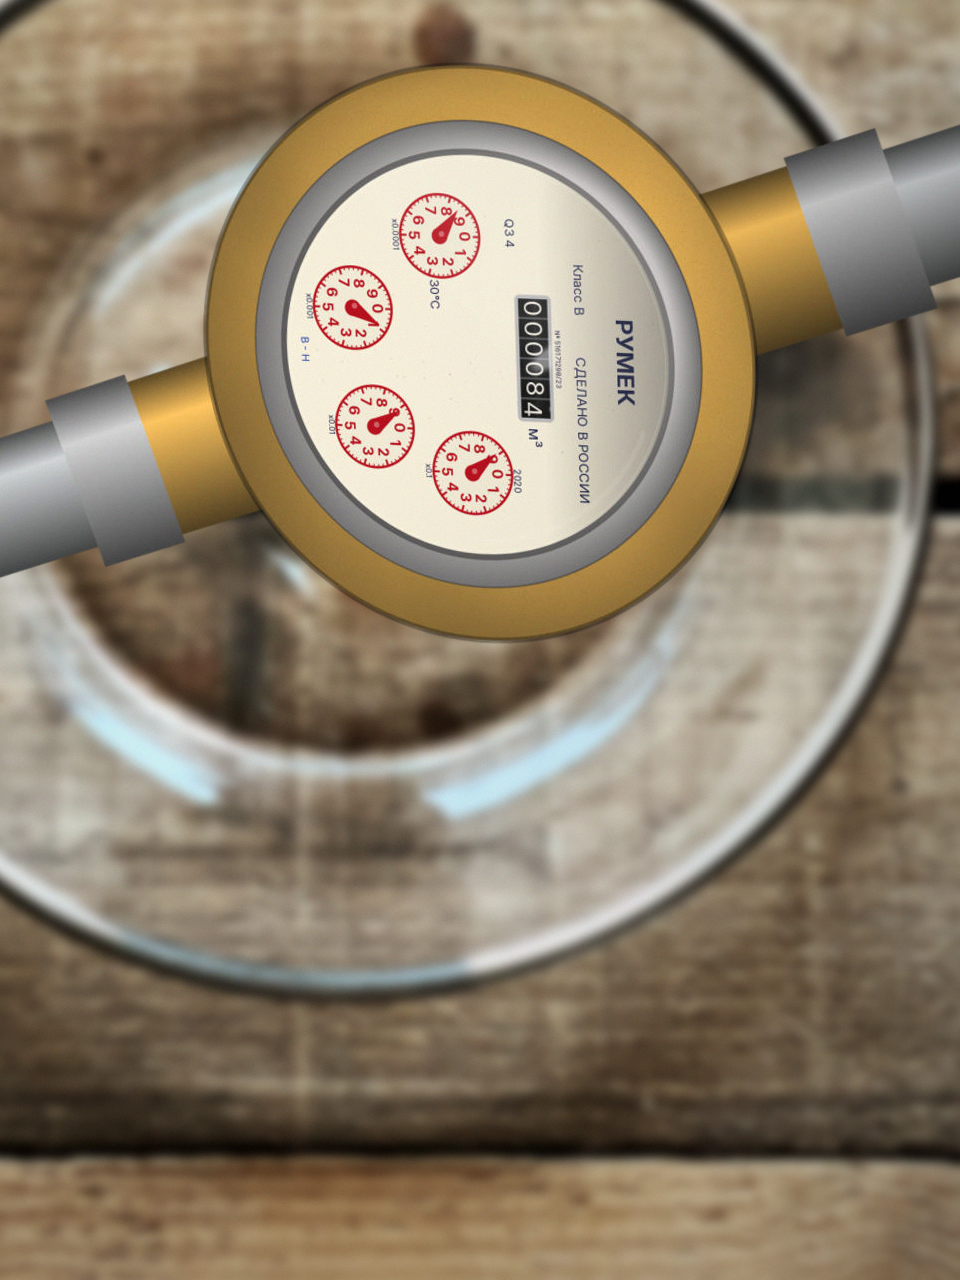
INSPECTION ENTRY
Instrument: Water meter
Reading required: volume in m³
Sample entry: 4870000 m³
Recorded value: 83.8908 m³
